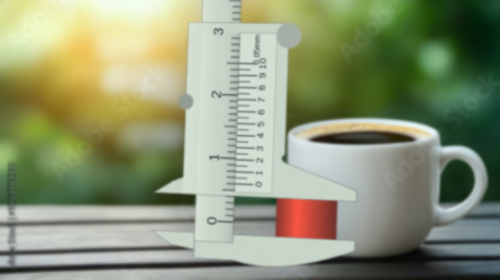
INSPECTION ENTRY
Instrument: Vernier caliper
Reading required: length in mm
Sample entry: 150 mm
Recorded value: 6.0 mm
